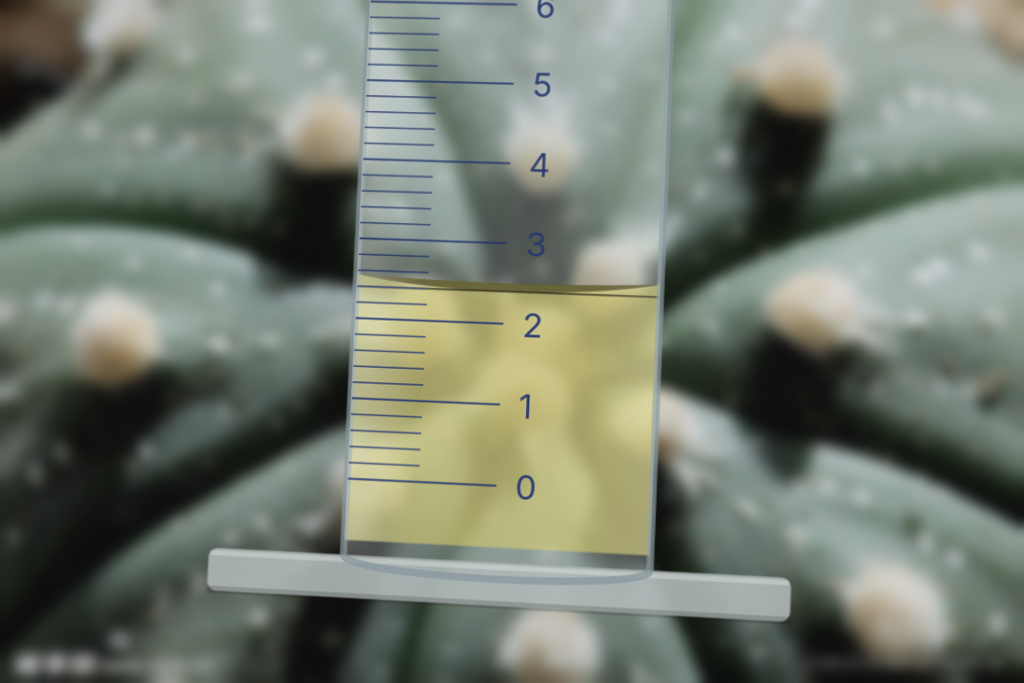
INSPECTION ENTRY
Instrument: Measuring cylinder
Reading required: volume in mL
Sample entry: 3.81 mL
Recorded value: 2.4 mL
